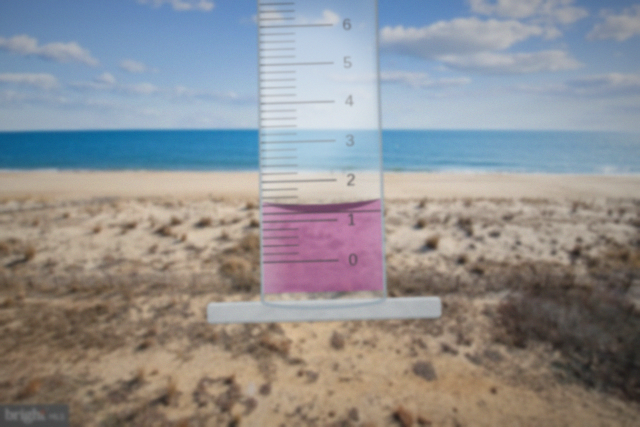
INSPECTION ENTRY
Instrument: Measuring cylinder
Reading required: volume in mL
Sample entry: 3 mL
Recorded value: 1.2 mL
